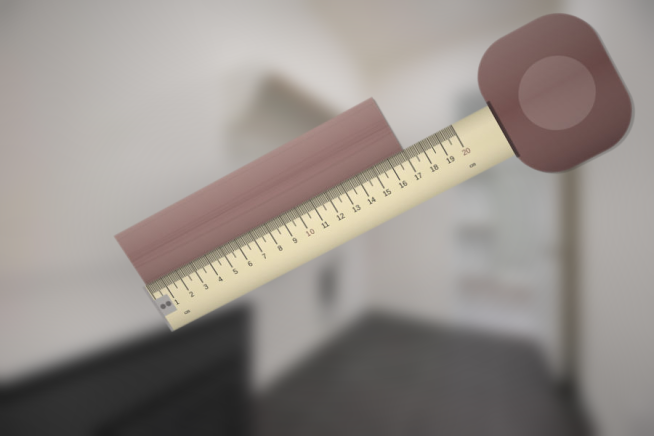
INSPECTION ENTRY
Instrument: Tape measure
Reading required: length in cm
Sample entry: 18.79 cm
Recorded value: 17 cm
